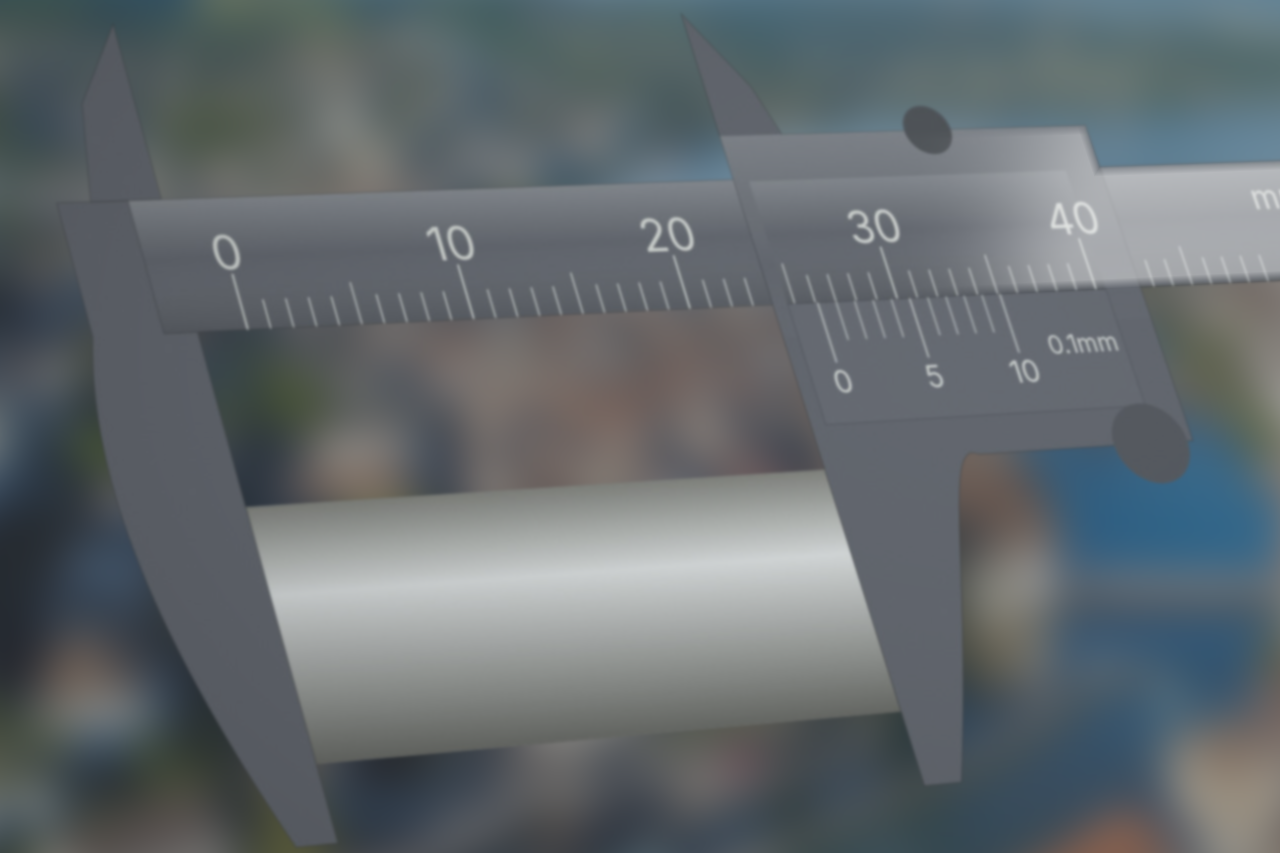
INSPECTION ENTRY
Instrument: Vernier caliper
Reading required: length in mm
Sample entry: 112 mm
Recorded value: 26.1 mm
